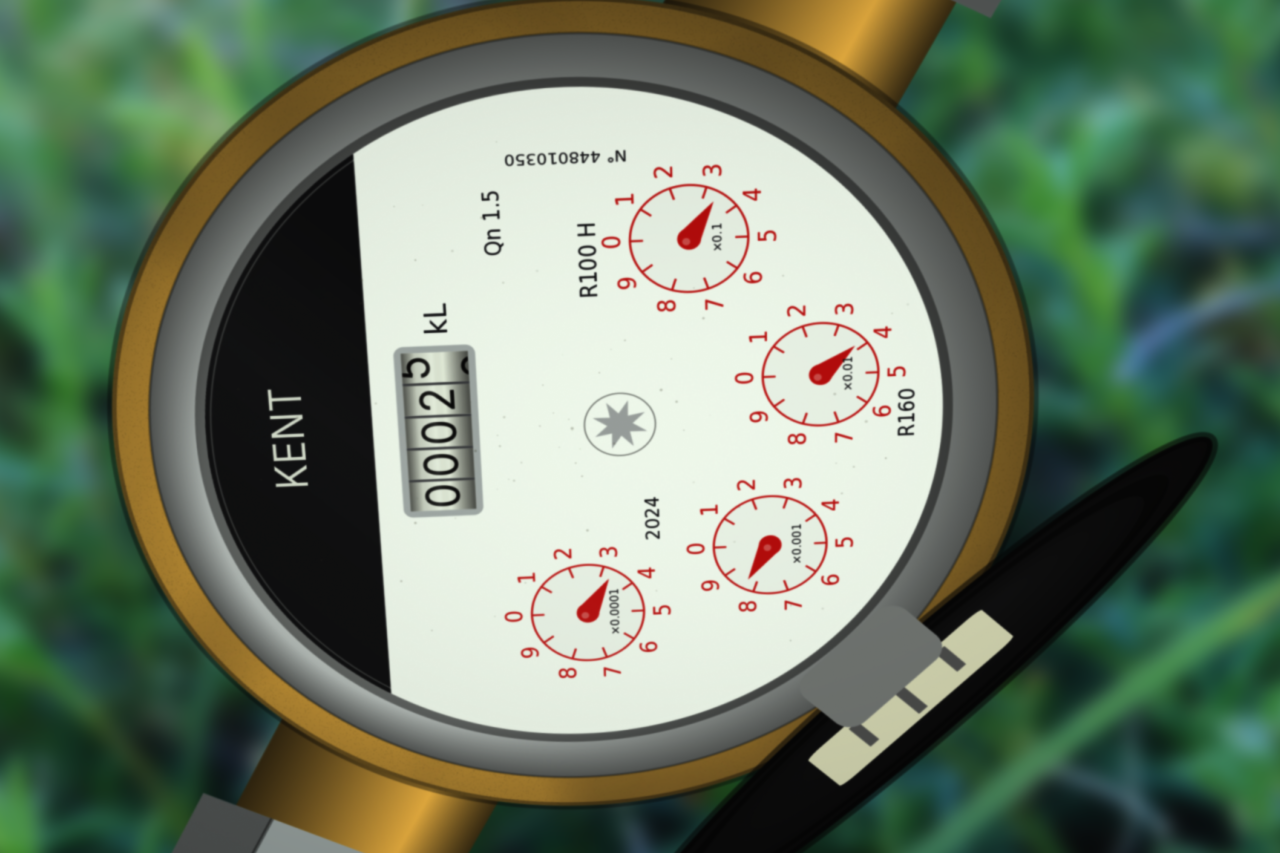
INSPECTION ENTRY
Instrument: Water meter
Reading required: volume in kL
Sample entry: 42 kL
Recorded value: 25.3383 kL
